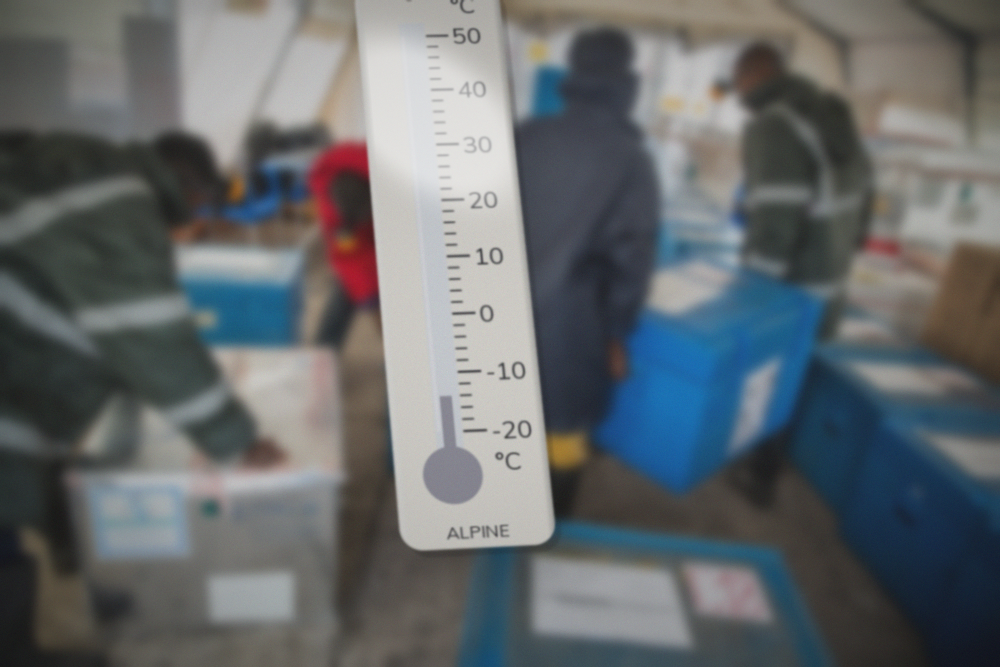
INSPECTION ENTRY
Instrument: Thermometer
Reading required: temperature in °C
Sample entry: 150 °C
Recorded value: -14 °C
